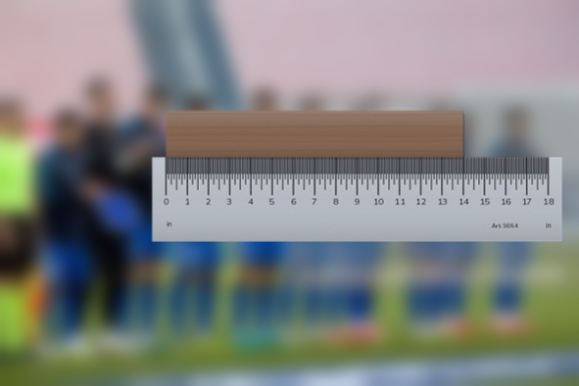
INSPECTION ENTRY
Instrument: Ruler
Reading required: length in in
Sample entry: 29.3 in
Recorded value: 14 in
